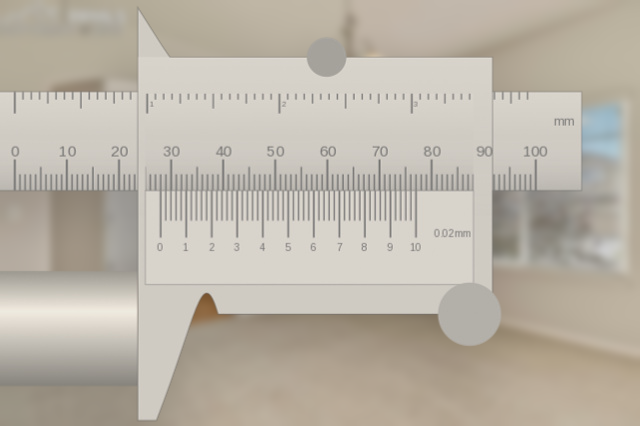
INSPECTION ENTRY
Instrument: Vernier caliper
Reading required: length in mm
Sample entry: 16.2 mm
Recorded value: 28.0 mm
